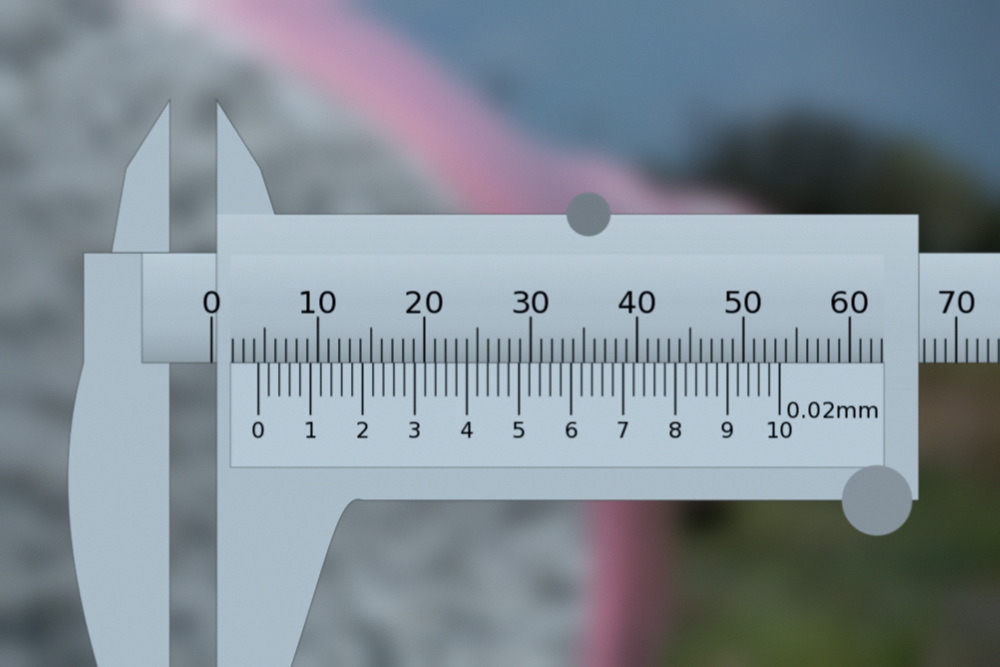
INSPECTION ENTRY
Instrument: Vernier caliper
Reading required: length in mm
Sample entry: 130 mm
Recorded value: 4.4 mm
